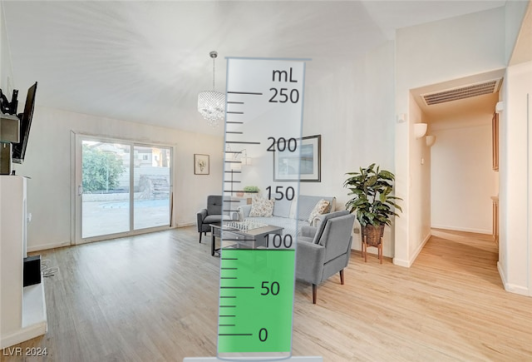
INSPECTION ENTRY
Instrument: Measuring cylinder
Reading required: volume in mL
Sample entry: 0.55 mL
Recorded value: 90 mL
